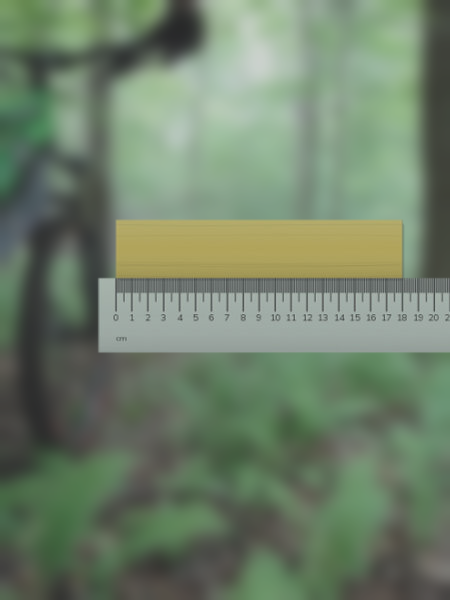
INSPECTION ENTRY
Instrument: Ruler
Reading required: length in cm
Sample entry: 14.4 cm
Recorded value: 18 cm
